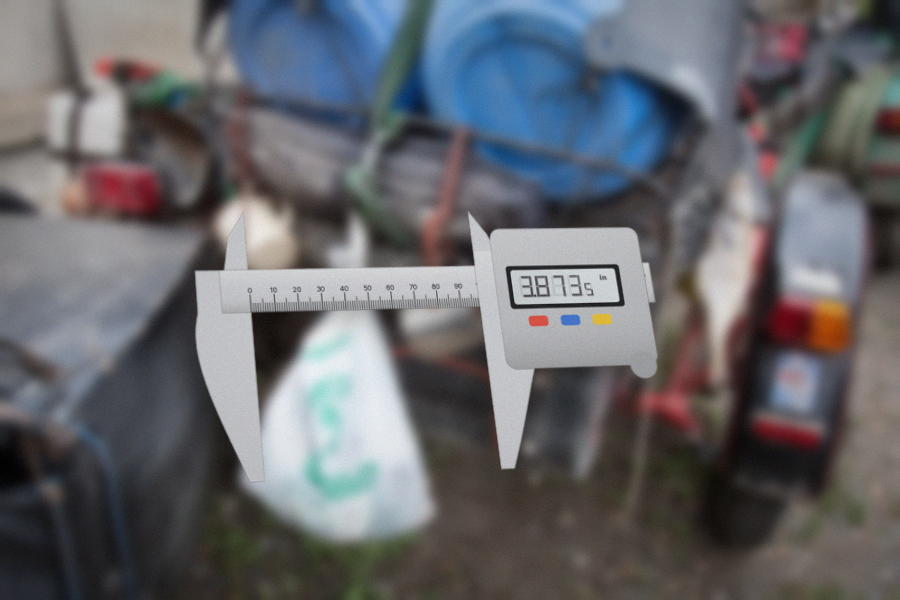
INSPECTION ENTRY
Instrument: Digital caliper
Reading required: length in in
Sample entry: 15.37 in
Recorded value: 3.8735 in
